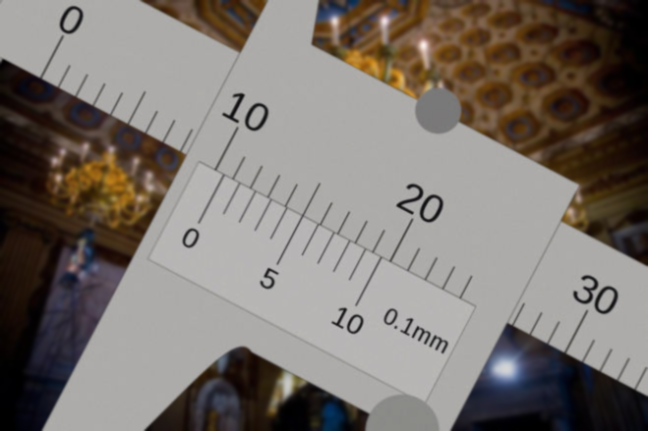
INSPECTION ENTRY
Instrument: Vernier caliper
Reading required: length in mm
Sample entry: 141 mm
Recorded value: 10.5 mm
